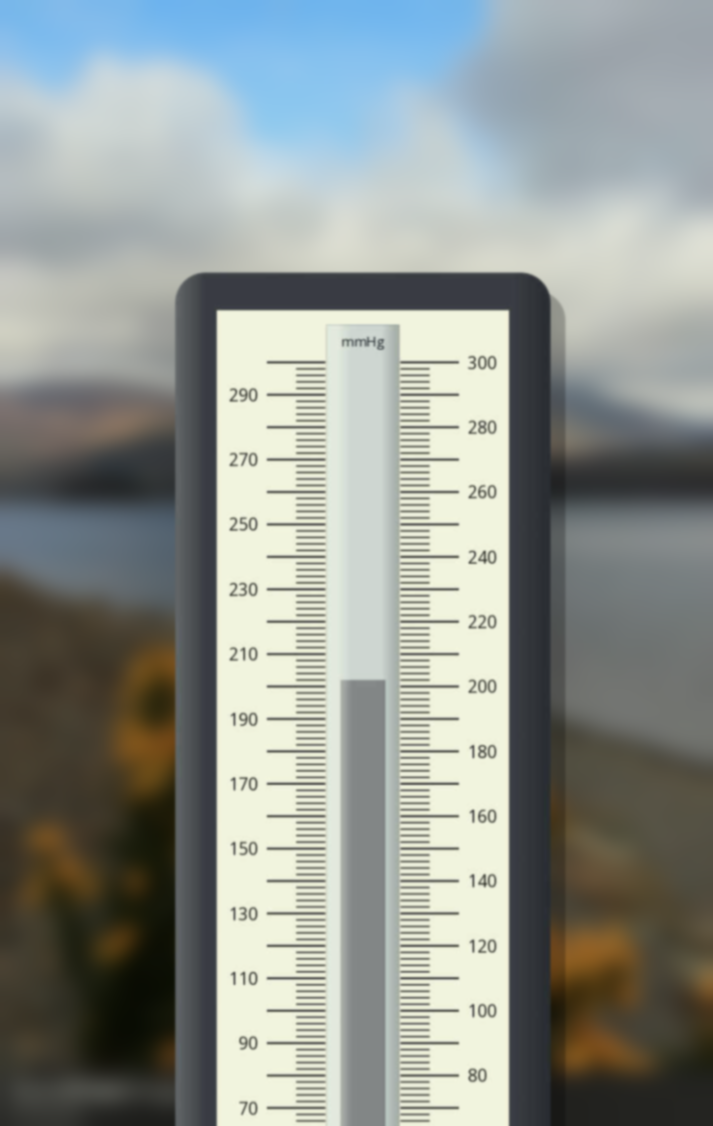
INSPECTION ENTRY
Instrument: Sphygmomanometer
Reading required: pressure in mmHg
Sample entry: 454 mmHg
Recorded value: 202 mmHg
